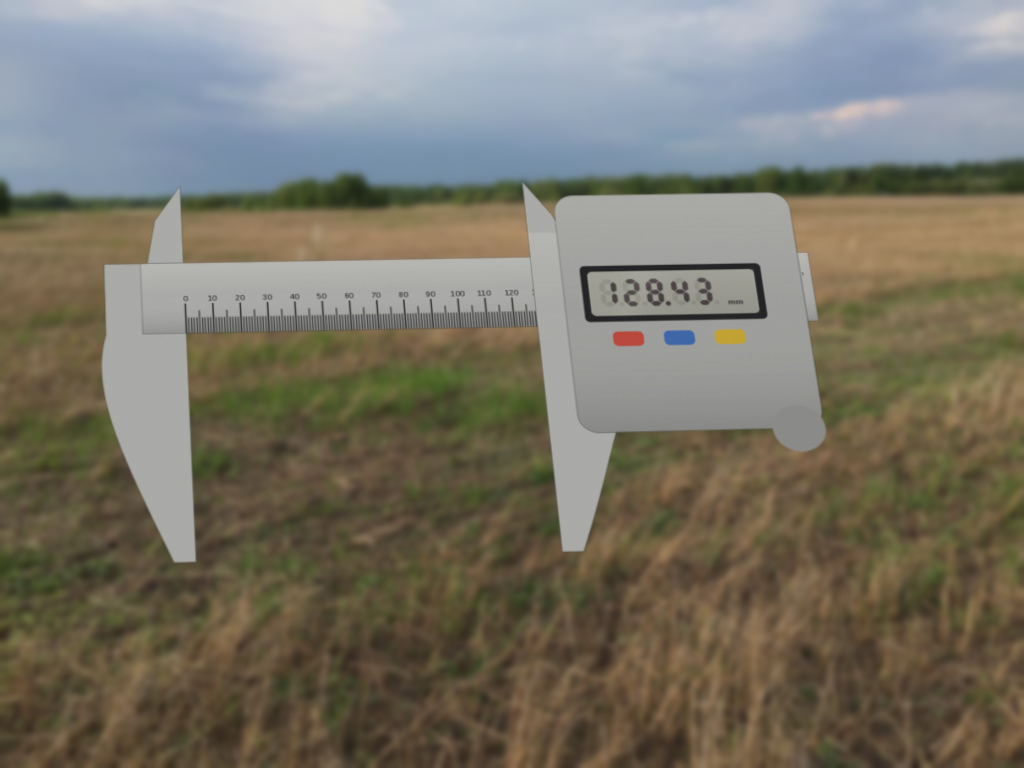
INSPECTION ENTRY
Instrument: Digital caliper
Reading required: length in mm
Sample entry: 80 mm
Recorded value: 128.43 mm
